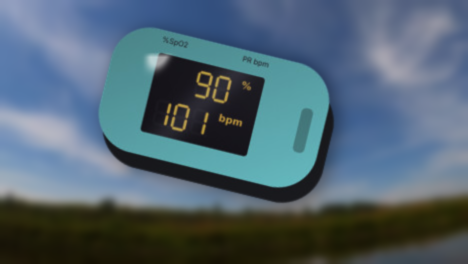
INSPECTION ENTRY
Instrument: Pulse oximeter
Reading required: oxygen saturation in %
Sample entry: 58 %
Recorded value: 90 %
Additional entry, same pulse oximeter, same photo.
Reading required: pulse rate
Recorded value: 101 bpm
